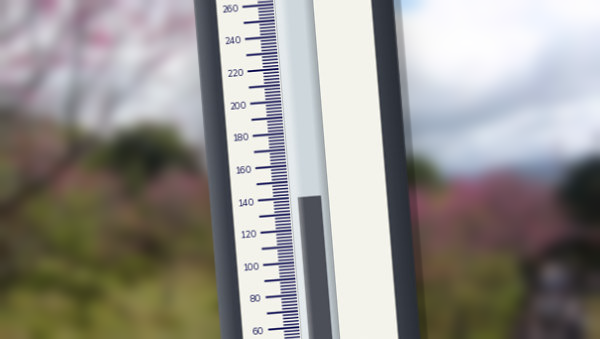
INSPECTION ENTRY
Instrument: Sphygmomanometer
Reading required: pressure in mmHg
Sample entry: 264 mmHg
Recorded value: 140 mmHg
